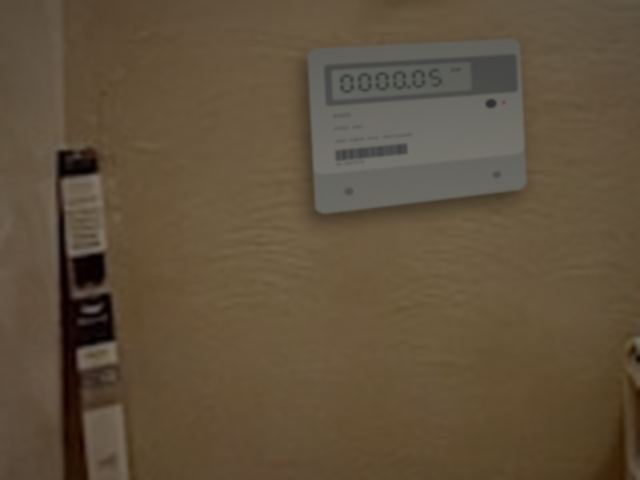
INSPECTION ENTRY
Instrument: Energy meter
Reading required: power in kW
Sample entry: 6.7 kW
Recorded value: 0.05 kW
